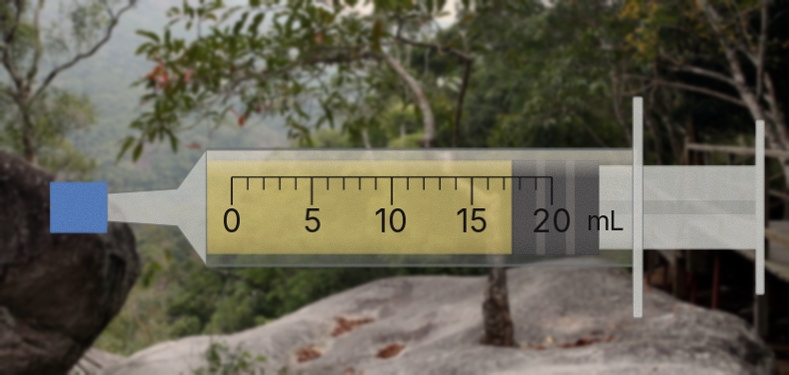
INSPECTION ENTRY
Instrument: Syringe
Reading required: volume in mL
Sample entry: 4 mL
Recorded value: 17.5 mL
